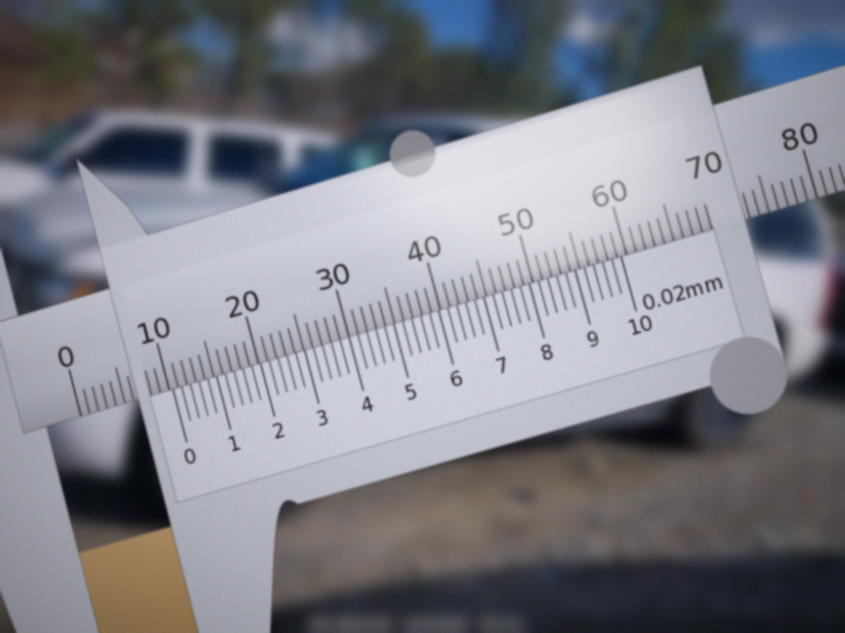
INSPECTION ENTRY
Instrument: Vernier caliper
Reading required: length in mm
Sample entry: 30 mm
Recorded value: 10.4 mm
